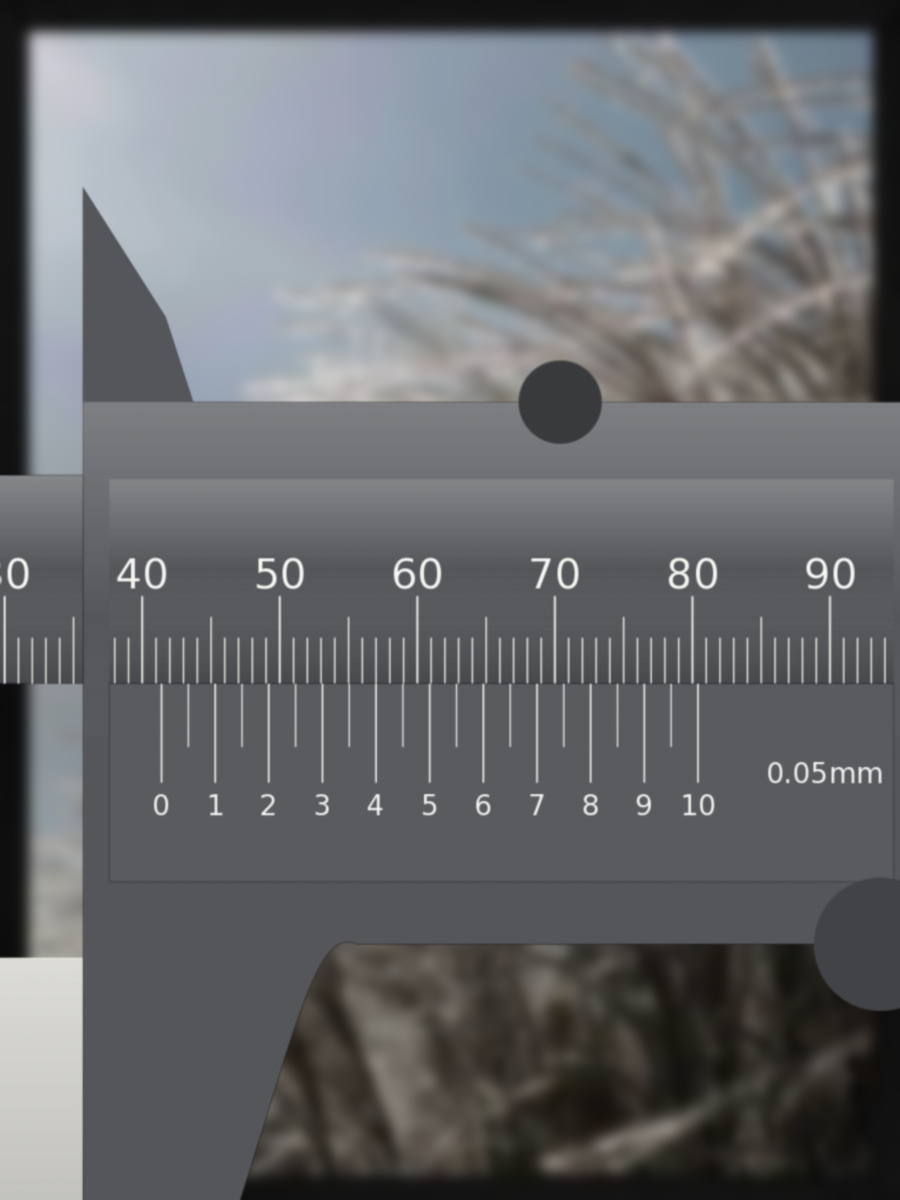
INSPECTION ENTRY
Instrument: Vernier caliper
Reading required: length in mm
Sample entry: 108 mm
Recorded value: 41.4 mm
